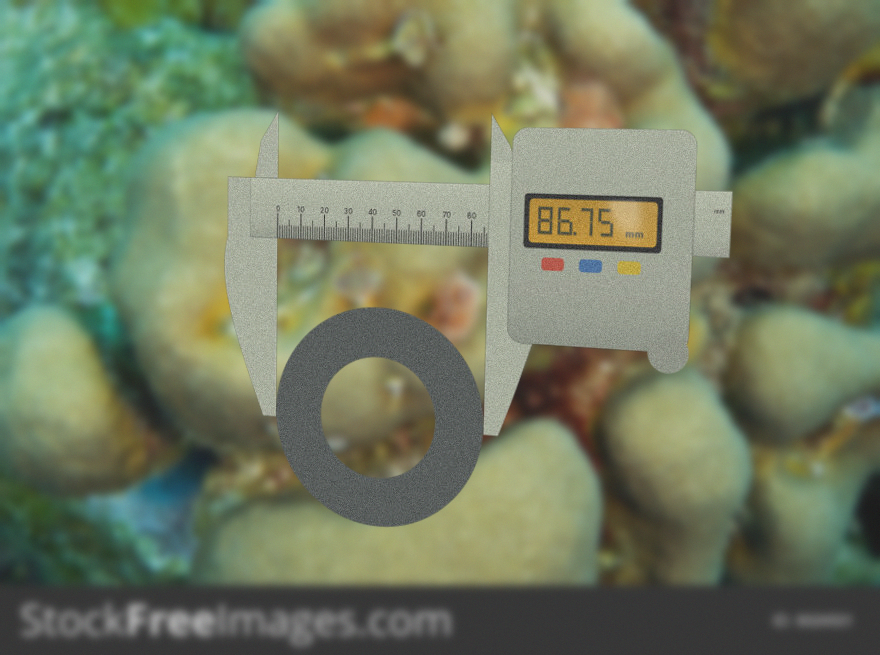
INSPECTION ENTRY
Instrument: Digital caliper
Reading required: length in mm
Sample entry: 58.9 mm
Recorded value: 86.75 mm
